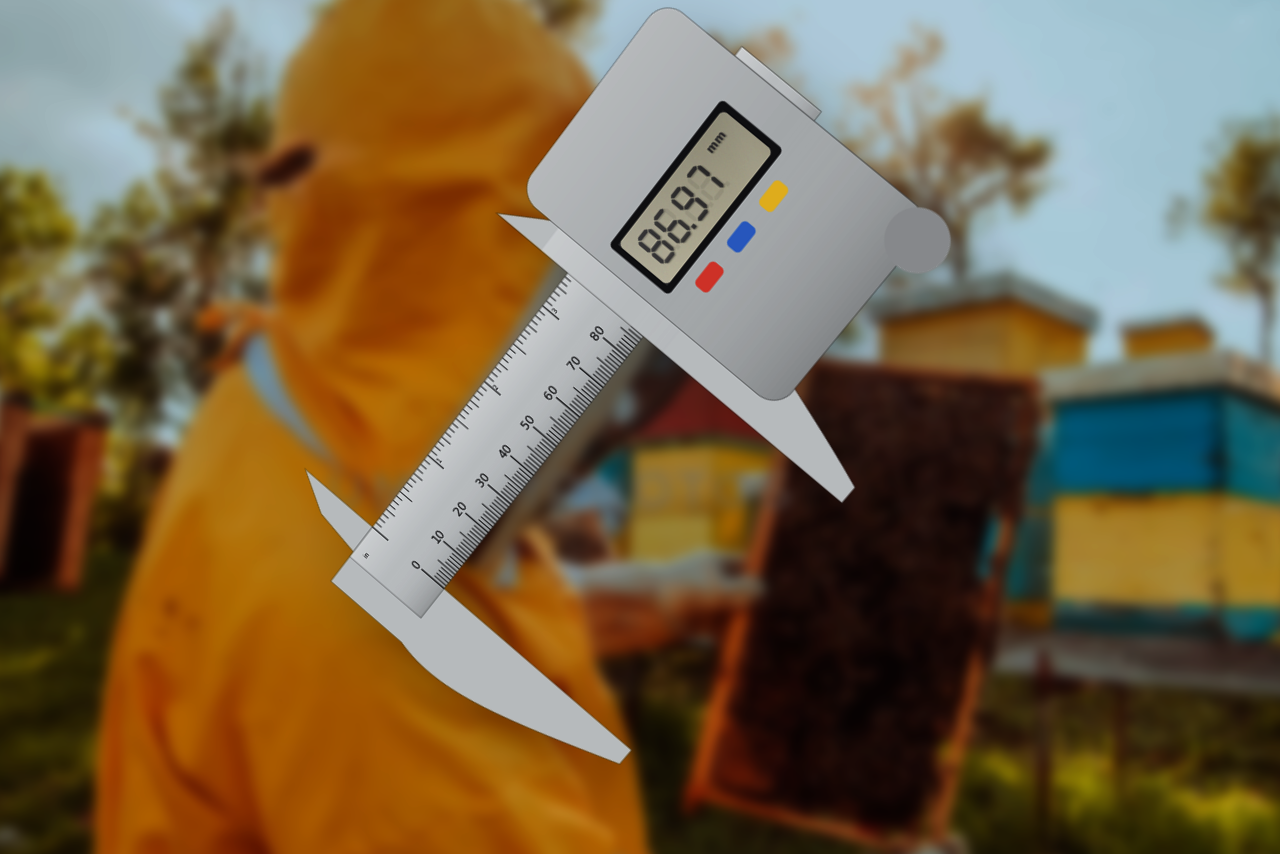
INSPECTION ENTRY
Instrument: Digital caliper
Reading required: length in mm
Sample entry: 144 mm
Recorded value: 86.97 mm
